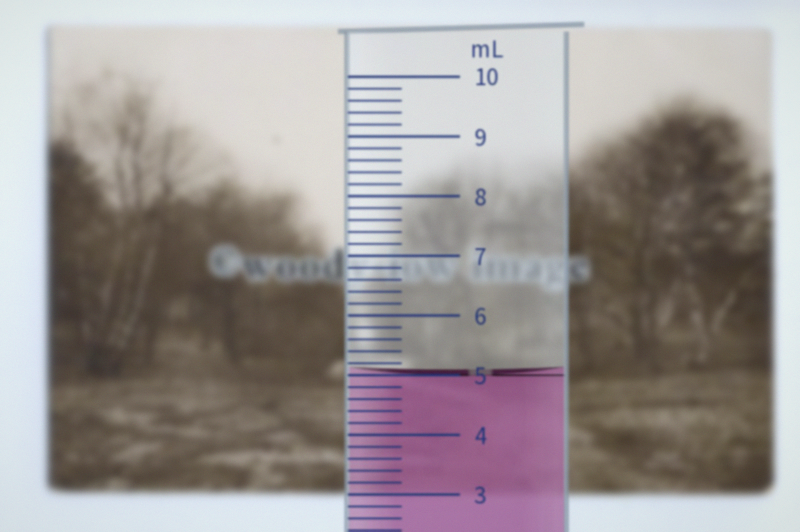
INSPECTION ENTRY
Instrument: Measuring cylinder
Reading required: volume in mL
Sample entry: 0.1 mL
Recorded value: 5 mL
